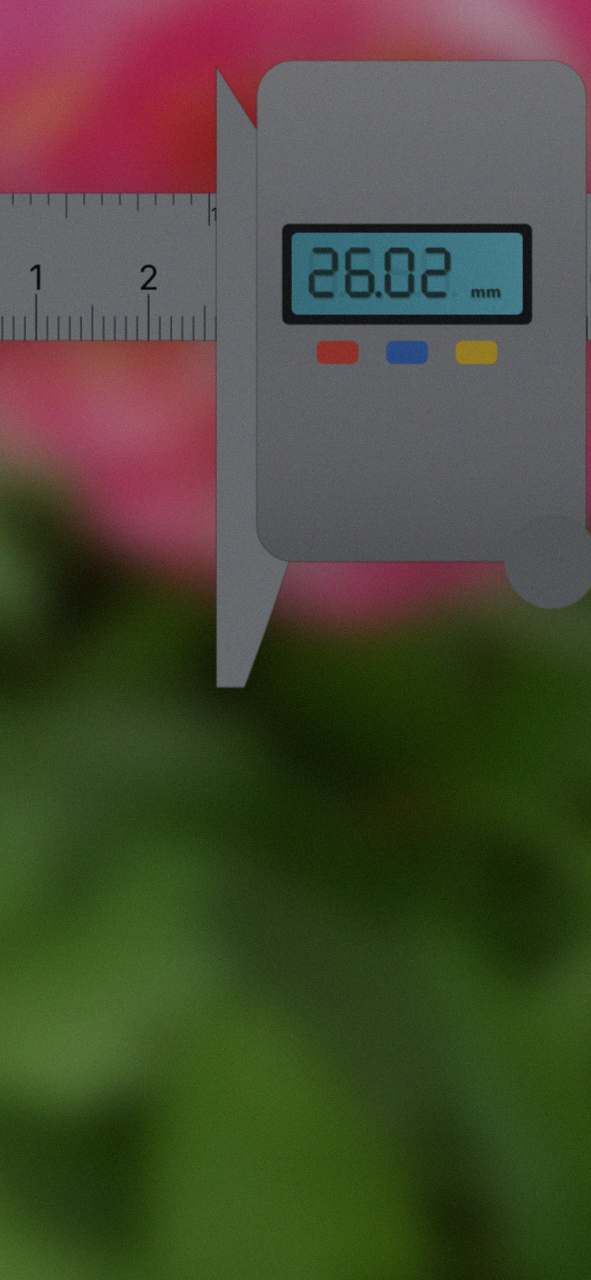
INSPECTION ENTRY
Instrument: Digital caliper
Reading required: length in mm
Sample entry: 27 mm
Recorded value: 26.02 mm
